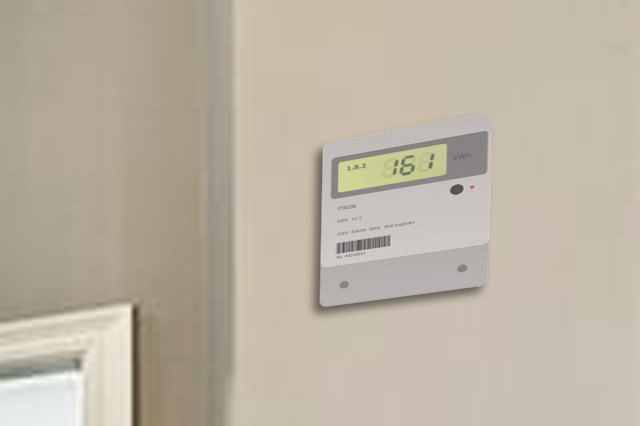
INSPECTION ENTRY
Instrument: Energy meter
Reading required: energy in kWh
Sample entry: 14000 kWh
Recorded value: 161 kWh
